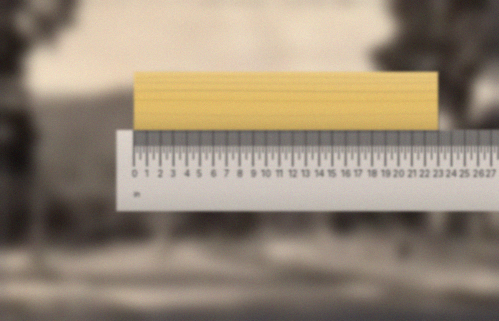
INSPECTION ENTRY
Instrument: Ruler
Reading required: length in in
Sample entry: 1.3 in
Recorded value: 23 in
